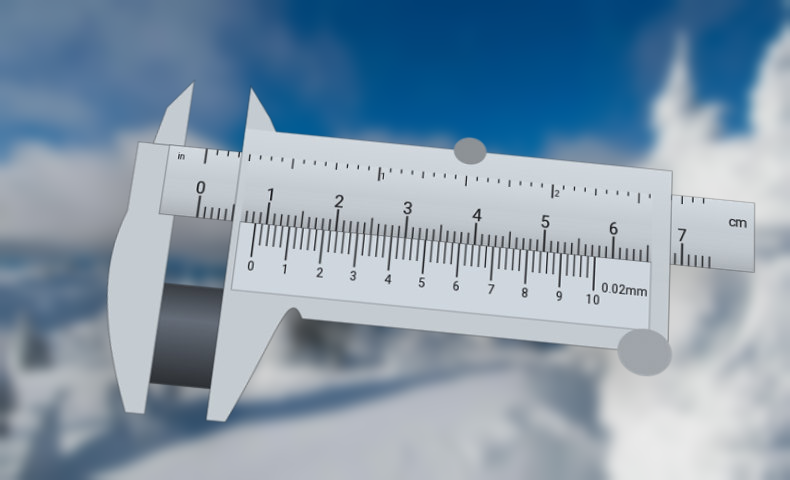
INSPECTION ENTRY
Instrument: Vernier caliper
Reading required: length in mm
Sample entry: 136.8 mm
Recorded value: 8.4 mm
